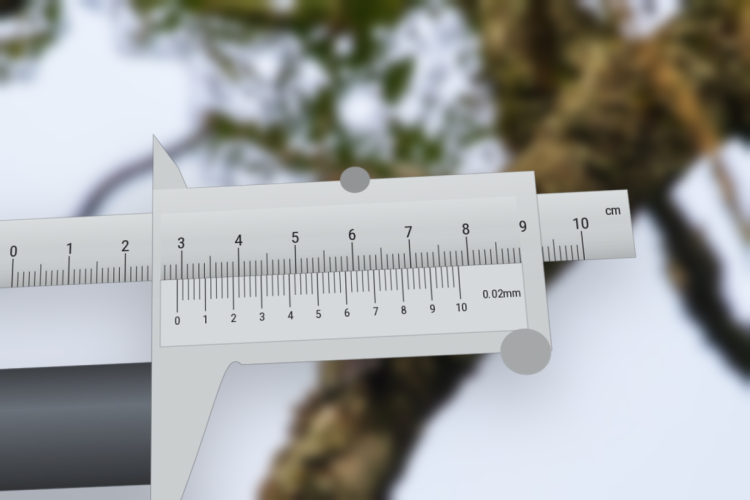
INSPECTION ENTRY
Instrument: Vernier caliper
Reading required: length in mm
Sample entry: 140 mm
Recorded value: 29.2 mm
